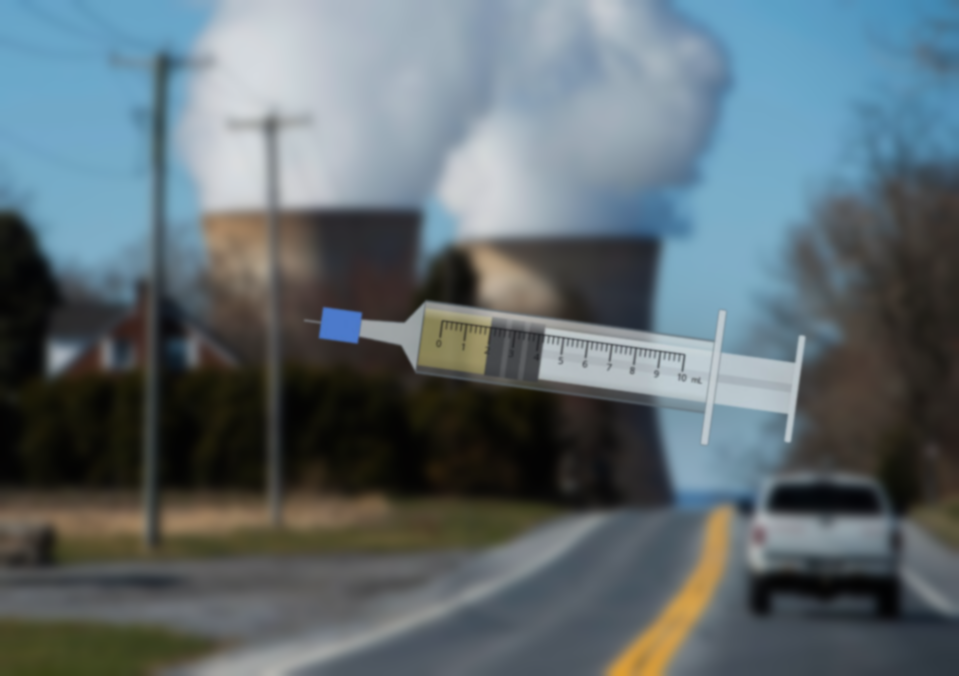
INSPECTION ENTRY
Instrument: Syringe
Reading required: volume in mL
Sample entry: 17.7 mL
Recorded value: 2 mL
